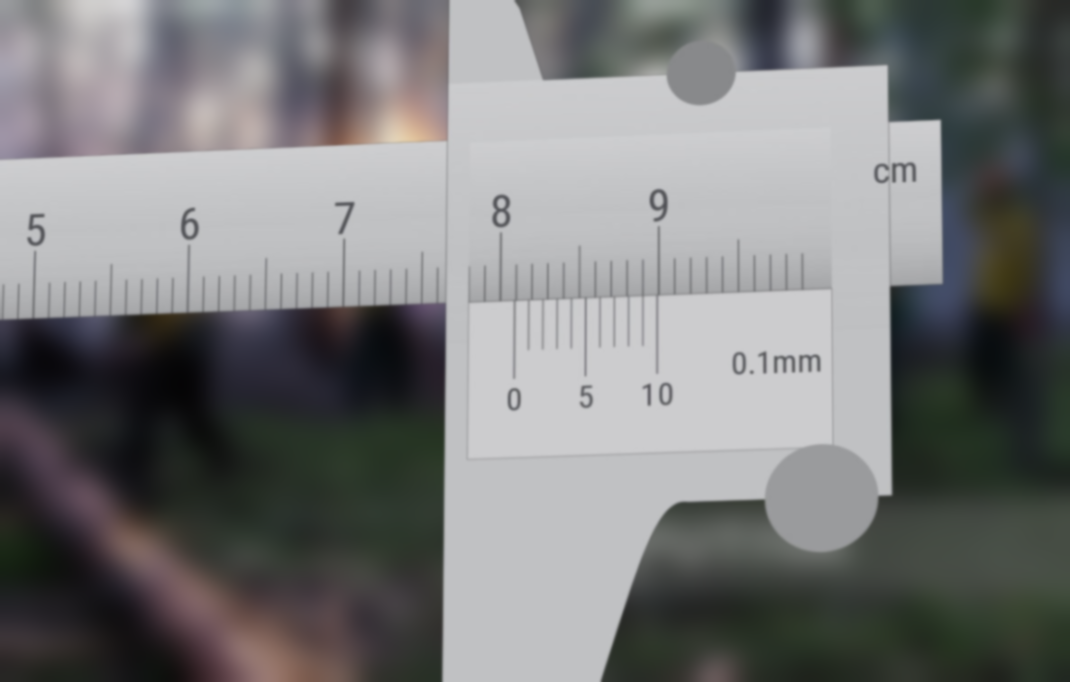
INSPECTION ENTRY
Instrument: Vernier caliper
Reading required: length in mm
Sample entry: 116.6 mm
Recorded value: 80.9 mm
